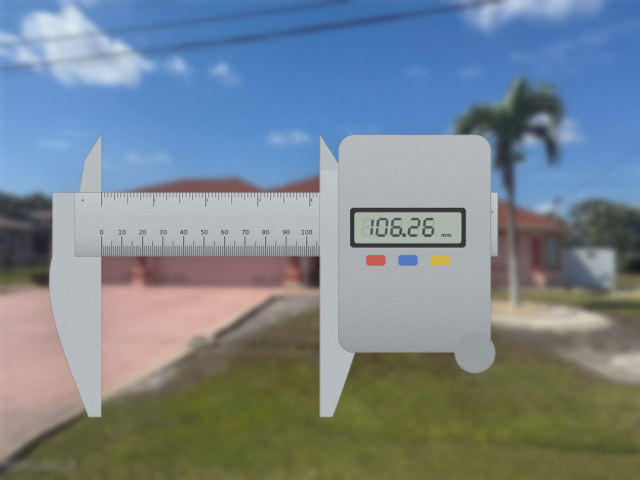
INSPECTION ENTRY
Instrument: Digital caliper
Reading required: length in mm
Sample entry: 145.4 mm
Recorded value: 106.26 mm
